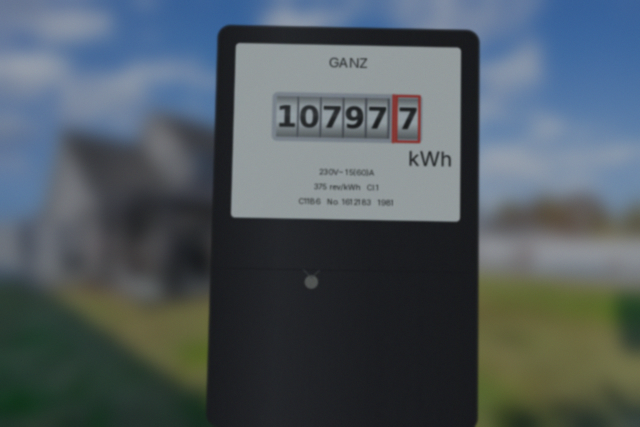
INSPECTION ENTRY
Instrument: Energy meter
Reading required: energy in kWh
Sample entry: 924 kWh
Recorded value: 10797.7 kWh
